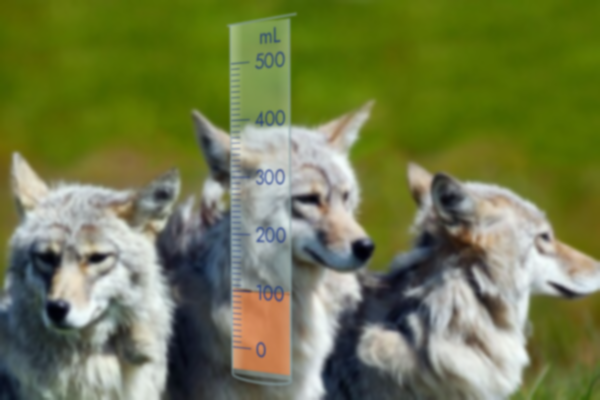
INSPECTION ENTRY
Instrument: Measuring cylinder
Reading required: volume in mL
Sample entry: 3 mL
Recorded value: 100 mL
